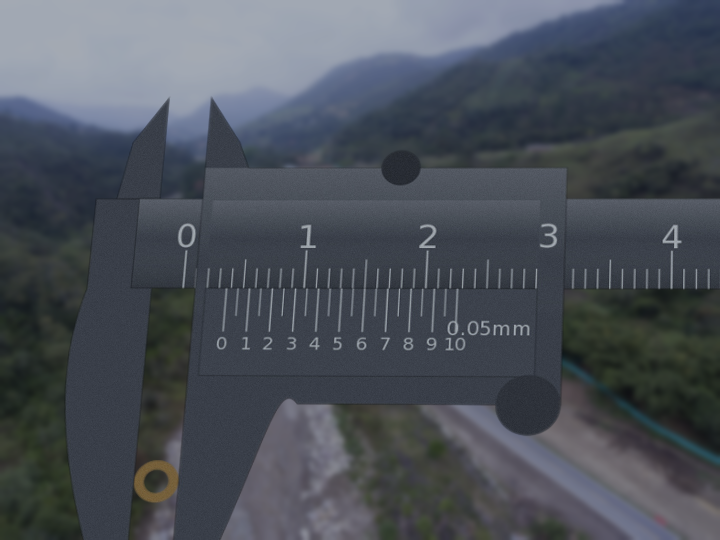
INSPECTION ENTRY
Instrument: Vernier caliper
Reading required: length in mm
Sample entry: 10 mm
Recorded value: 3.6 mm
